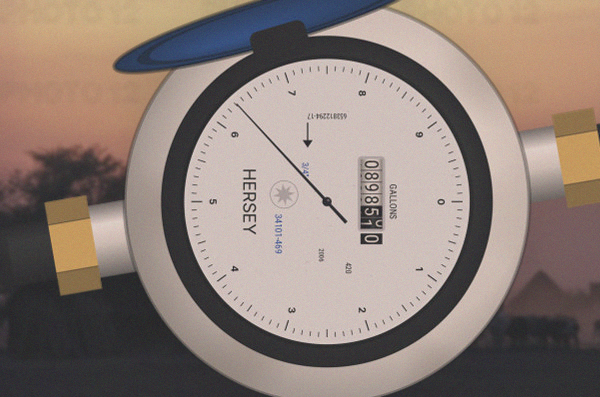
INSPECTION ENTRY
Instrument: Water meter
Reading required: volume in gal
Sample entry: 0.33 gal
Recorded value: 898506.3 gal
